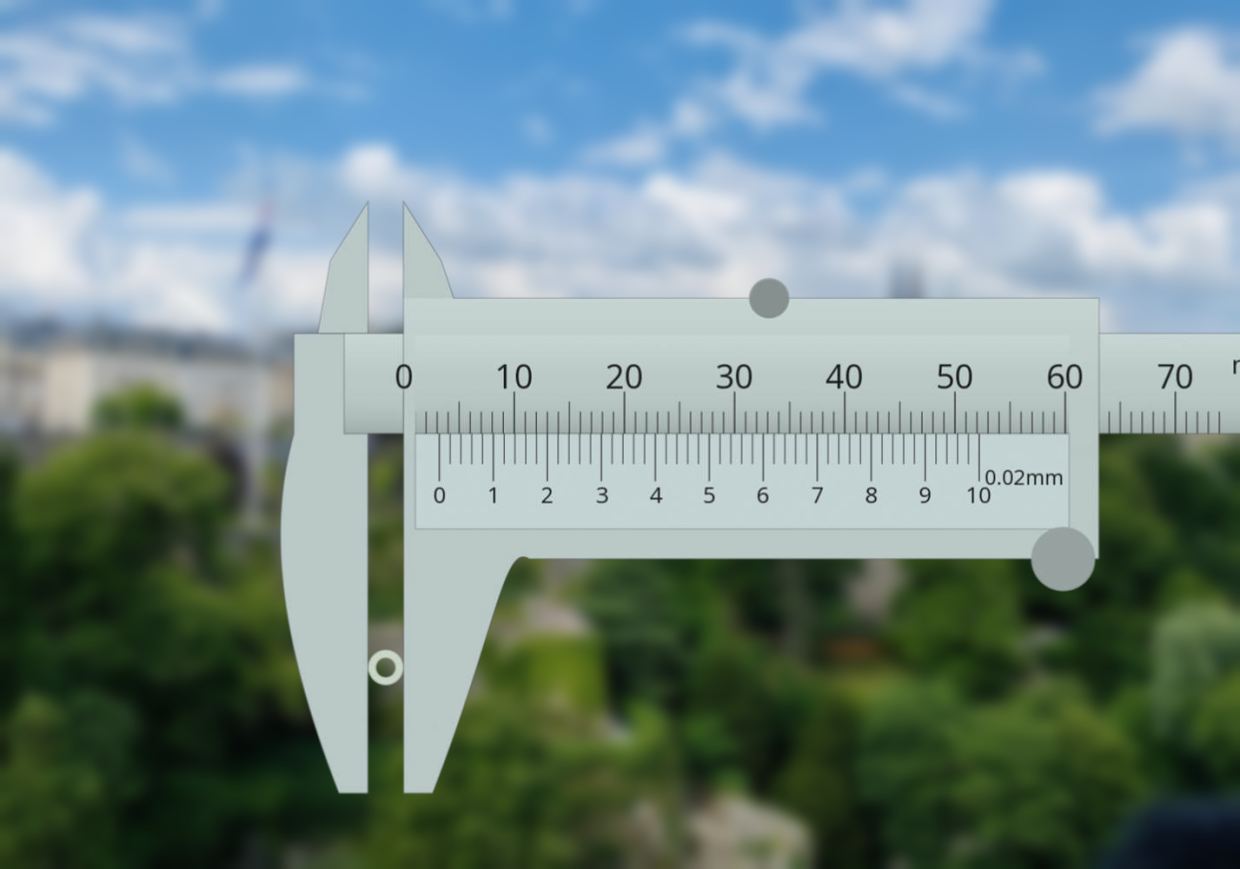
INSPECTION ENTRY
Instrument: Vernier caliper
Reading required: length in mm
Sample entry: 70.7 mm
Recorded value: 3.2 mm
